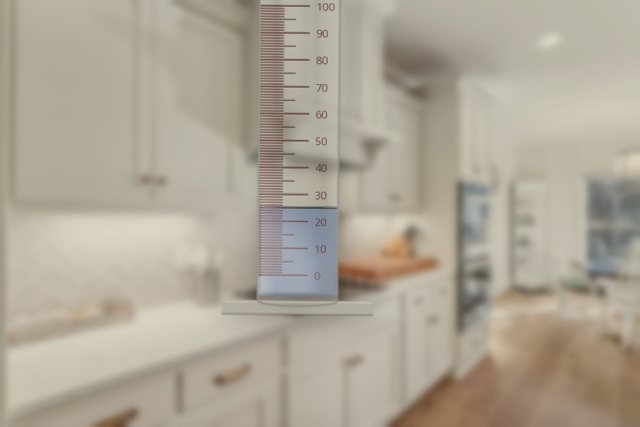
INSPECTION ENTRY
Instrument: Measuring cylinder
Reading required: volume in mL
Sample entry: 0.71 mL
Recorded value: 25 mL
